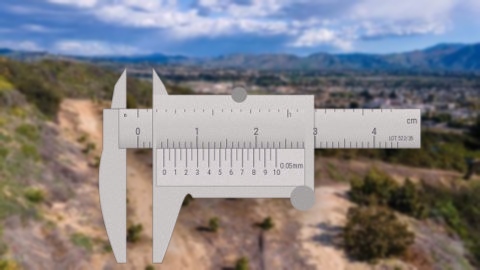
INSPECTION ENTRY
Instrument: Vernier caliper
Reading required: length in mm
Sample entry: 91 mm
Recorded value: 4.4 mm
